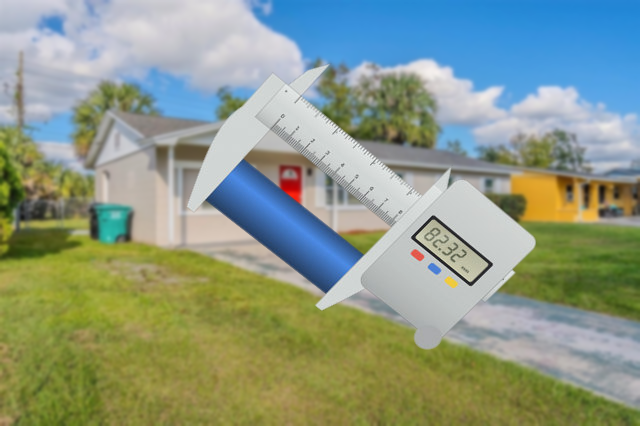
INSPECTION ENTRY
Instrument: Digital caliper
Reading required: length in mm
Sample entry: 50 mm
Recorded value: 82.32 mm
